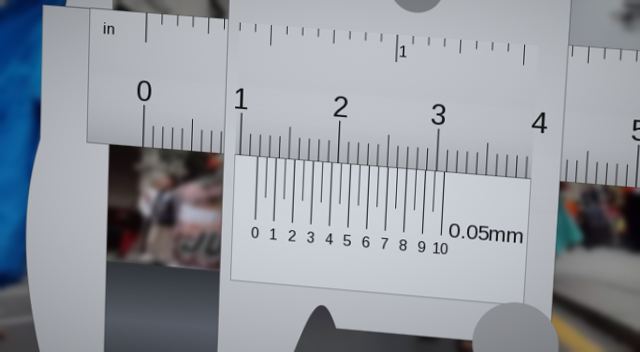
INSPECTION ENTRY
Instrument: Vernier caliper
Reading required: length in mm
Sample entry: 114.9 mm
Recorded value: 11.8 mm
